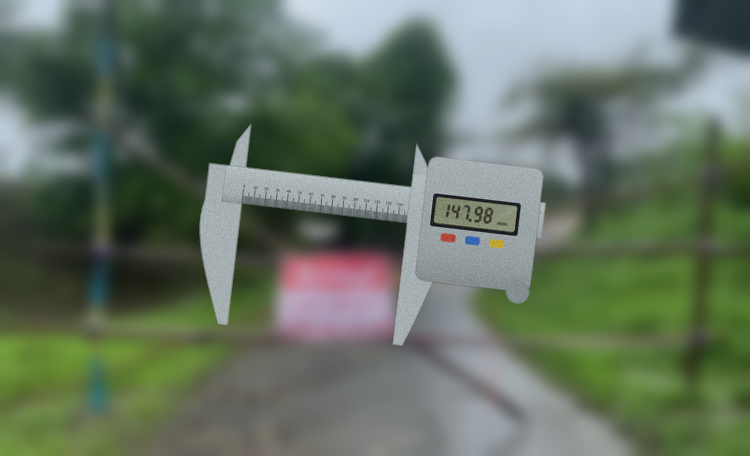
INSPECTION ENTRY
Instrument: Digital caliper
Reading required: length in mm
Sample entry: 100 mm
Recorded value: 147.98 mm
